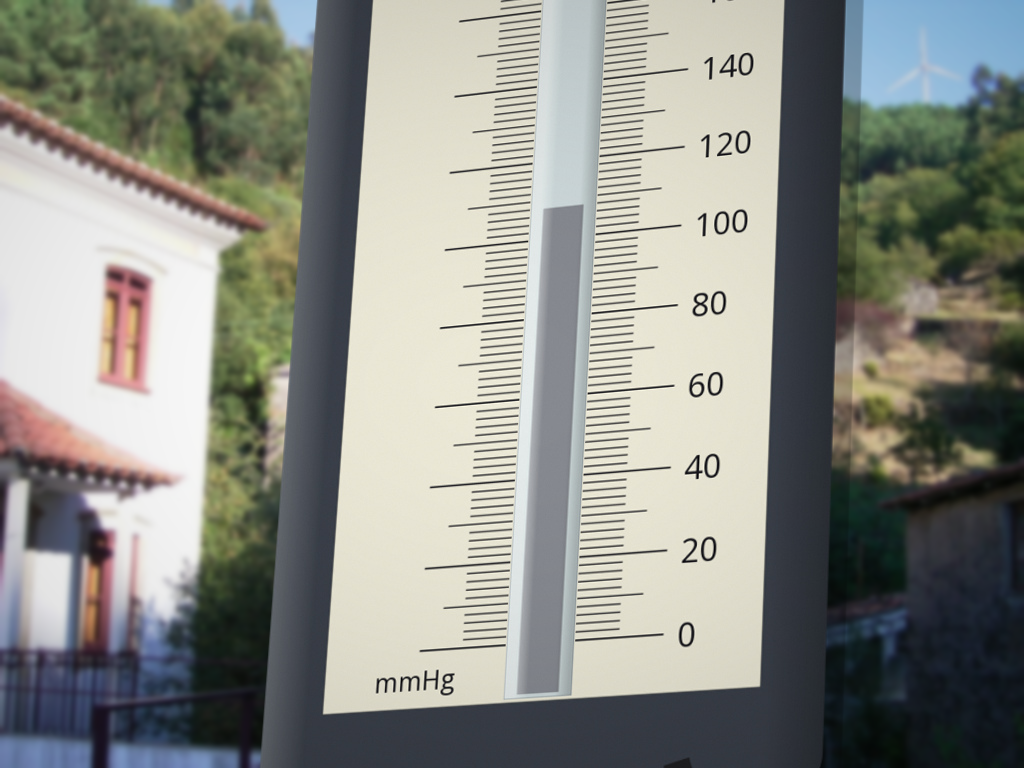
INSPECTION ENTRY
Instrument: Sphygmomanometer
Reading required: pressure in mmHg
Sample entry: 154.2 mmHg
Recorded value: 108 mmHg
